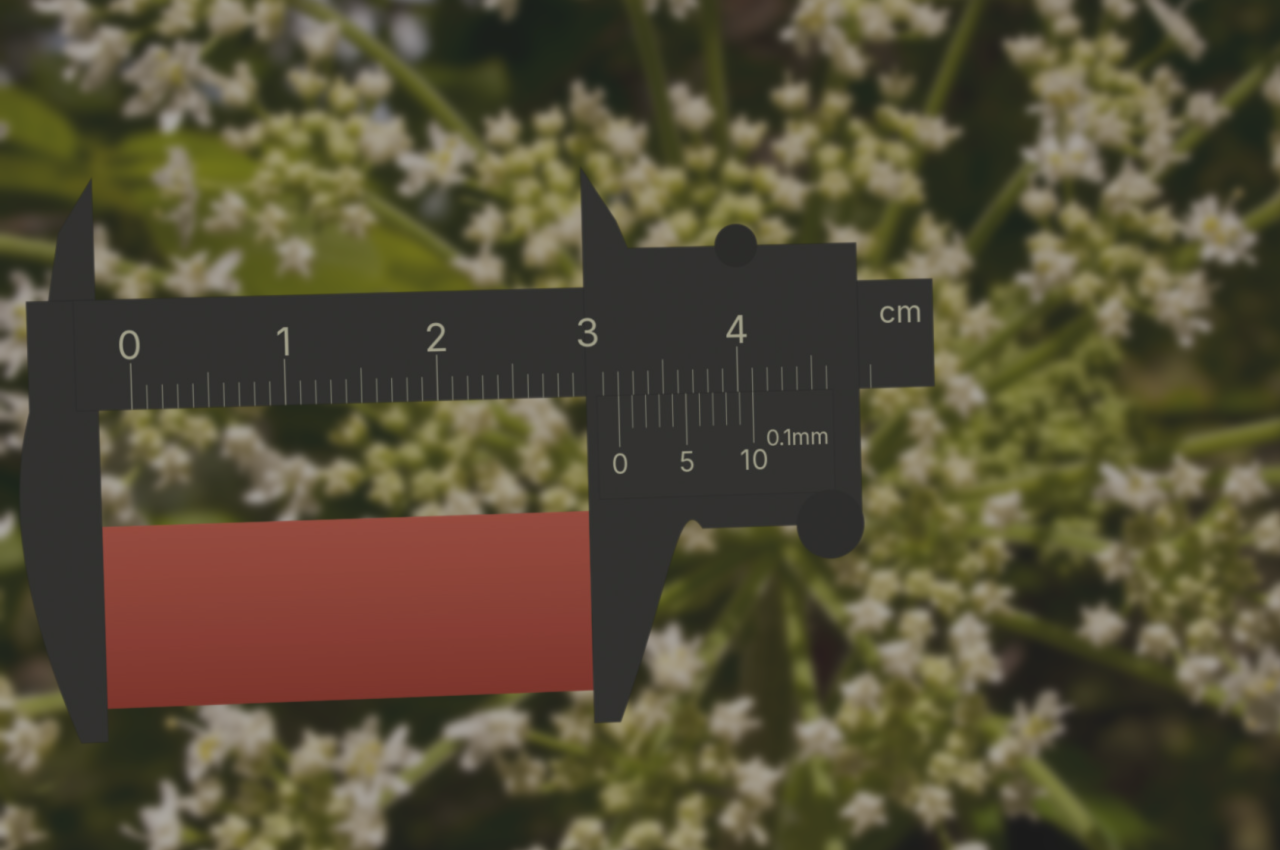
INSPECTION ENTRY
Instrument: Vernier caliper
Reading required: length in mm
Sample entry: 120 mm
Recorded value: 32.0 mm
